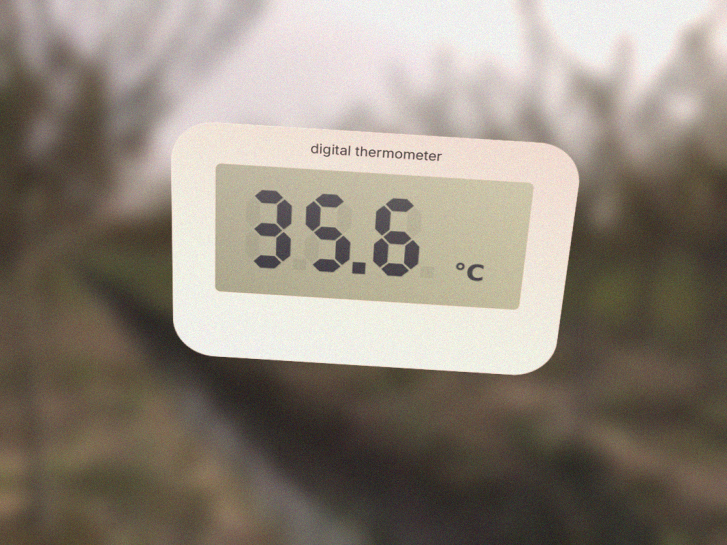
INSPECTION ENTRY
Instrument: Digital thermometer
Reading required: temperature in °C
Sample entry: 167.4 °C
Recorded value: 35.6 °C
